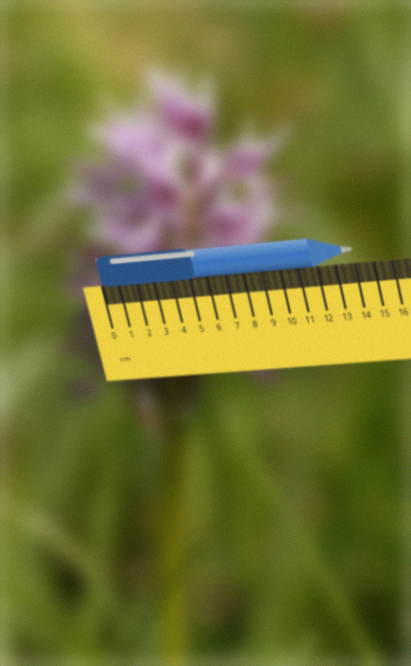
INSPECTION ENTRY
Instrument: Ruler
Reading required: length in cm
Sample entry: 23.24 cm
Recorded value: 14 cm
